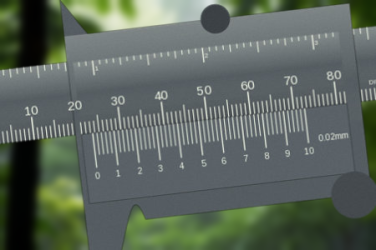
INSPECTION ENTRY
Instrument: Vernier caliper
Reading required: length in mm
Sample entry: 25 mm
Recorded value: 23.5 mm
